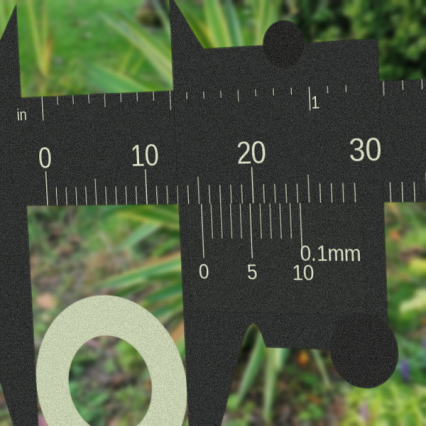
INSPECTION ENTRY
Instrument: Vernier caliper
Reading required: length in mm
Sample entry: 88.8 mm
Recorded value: 15.2 mm
